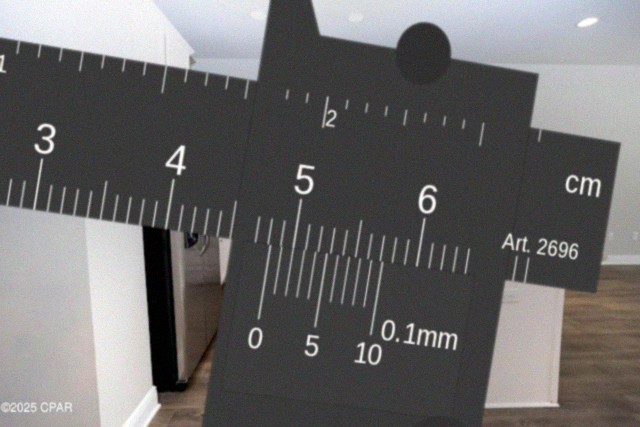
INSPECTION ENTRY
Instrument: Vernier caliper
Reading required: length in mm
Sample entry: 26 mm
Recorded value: 48.2 mm
